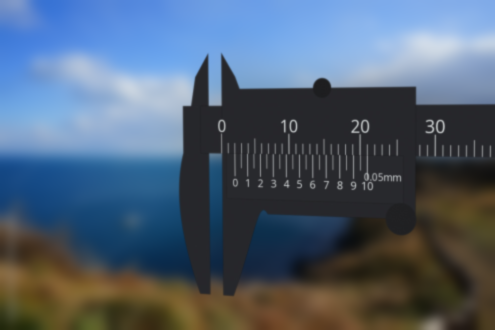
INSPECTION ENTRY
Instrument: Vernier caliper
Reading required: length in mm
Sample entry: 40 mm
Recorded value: 2.0 mm
